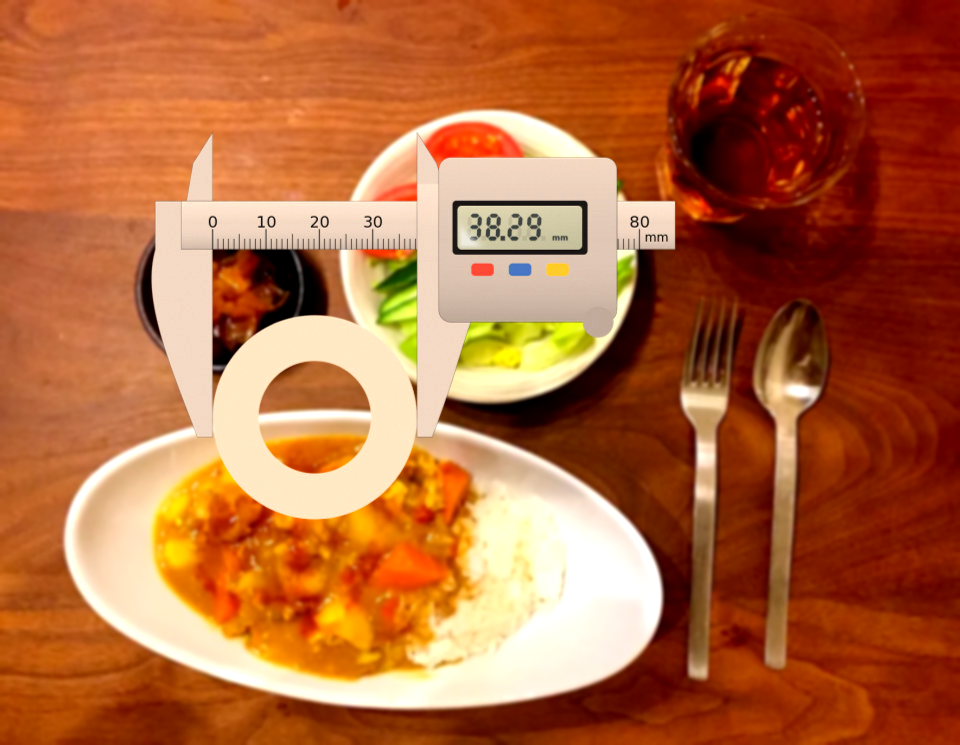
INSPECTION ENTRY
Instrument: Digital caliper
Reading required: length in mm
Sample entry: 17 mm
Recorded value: 38.29 mm
